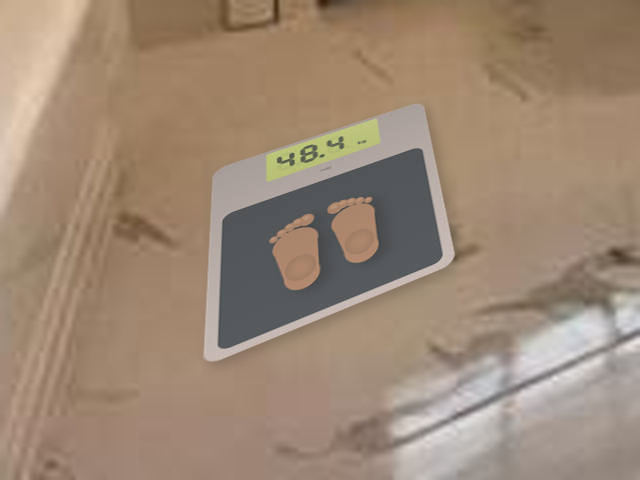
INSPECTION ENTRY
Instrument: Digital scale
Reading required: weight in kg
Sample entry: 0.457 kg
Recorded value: 48.4 kg
